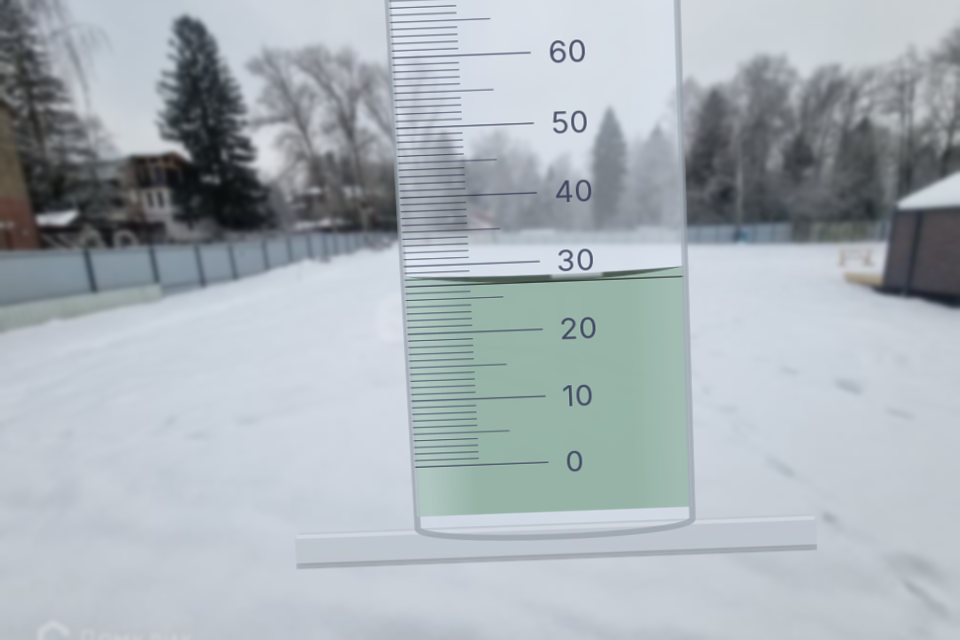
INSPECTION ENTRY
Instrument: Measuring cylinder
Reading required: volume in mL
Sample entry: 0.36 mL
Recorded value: 27 mL
